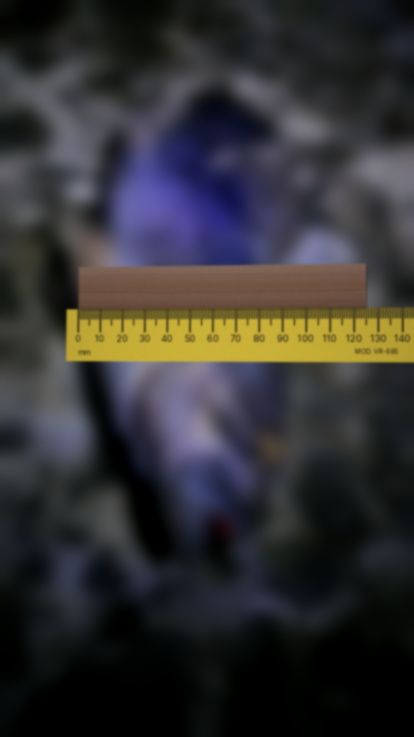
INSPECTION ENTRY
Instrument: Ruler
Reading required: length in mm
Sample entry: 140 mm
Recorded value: 125 mm
